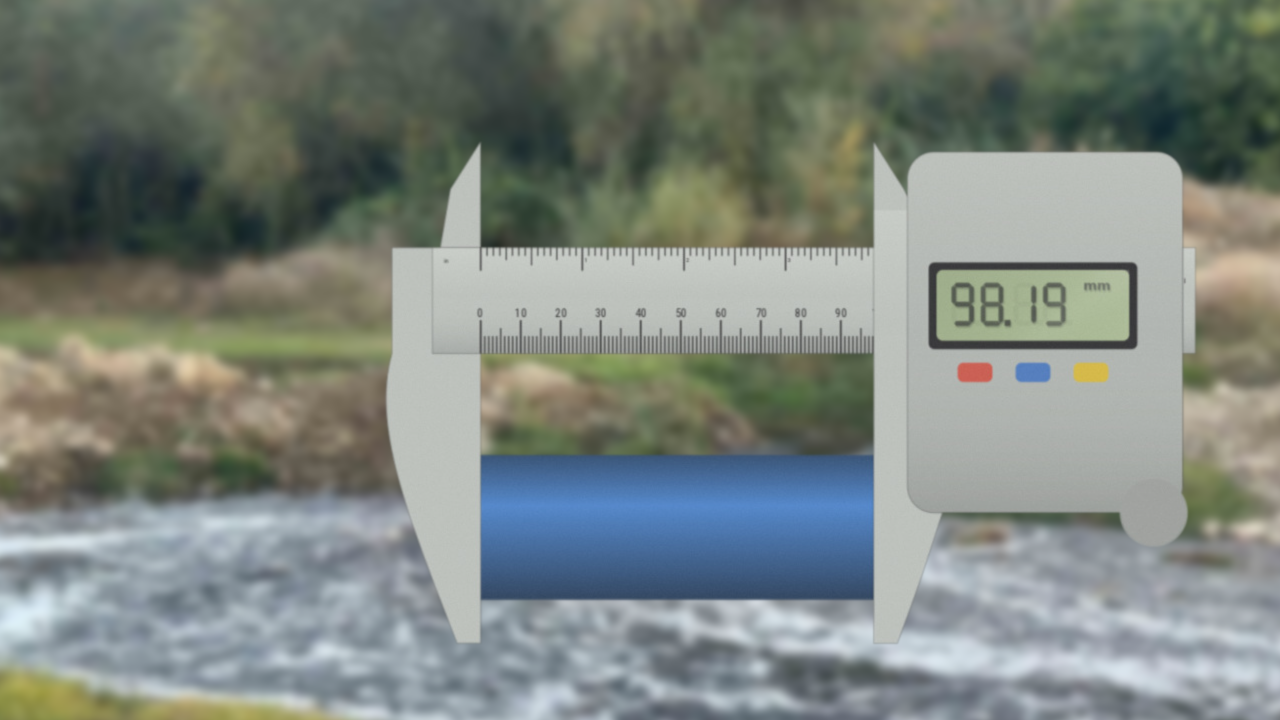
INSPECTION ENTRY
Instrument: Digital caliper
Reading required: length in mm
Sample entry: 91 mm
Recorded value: 98.19 mm
